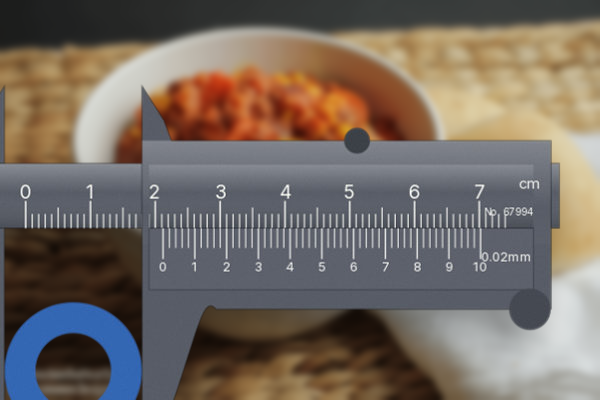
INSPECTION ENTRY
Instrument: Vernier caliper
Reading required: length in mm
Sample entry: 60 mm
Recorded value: 21.2 mm
